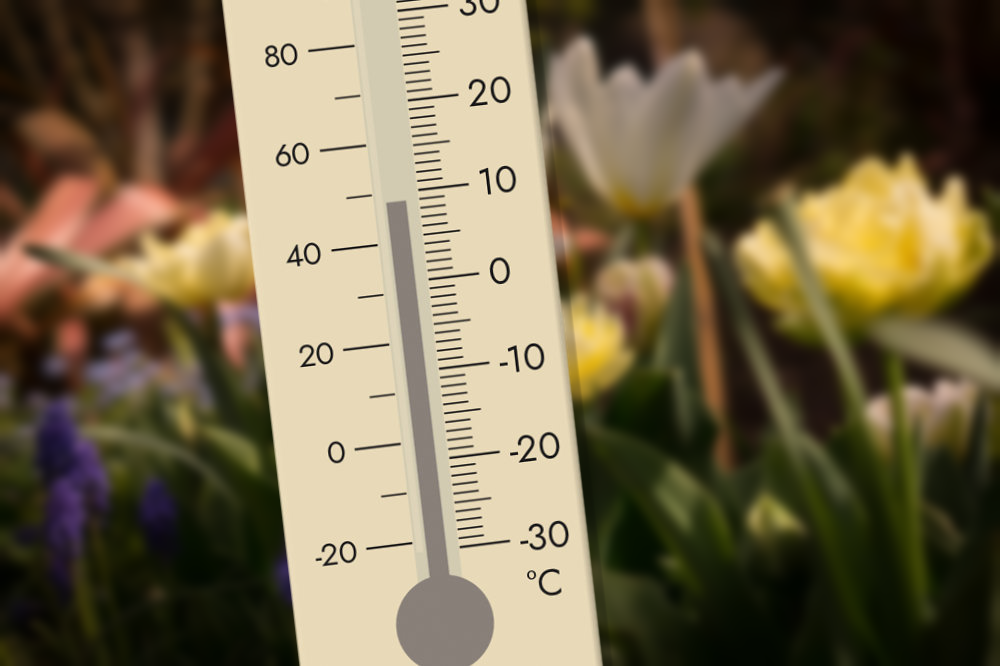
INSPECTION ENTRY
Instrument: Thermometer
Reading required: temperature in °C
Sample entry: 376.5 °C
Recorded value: 9 °C
